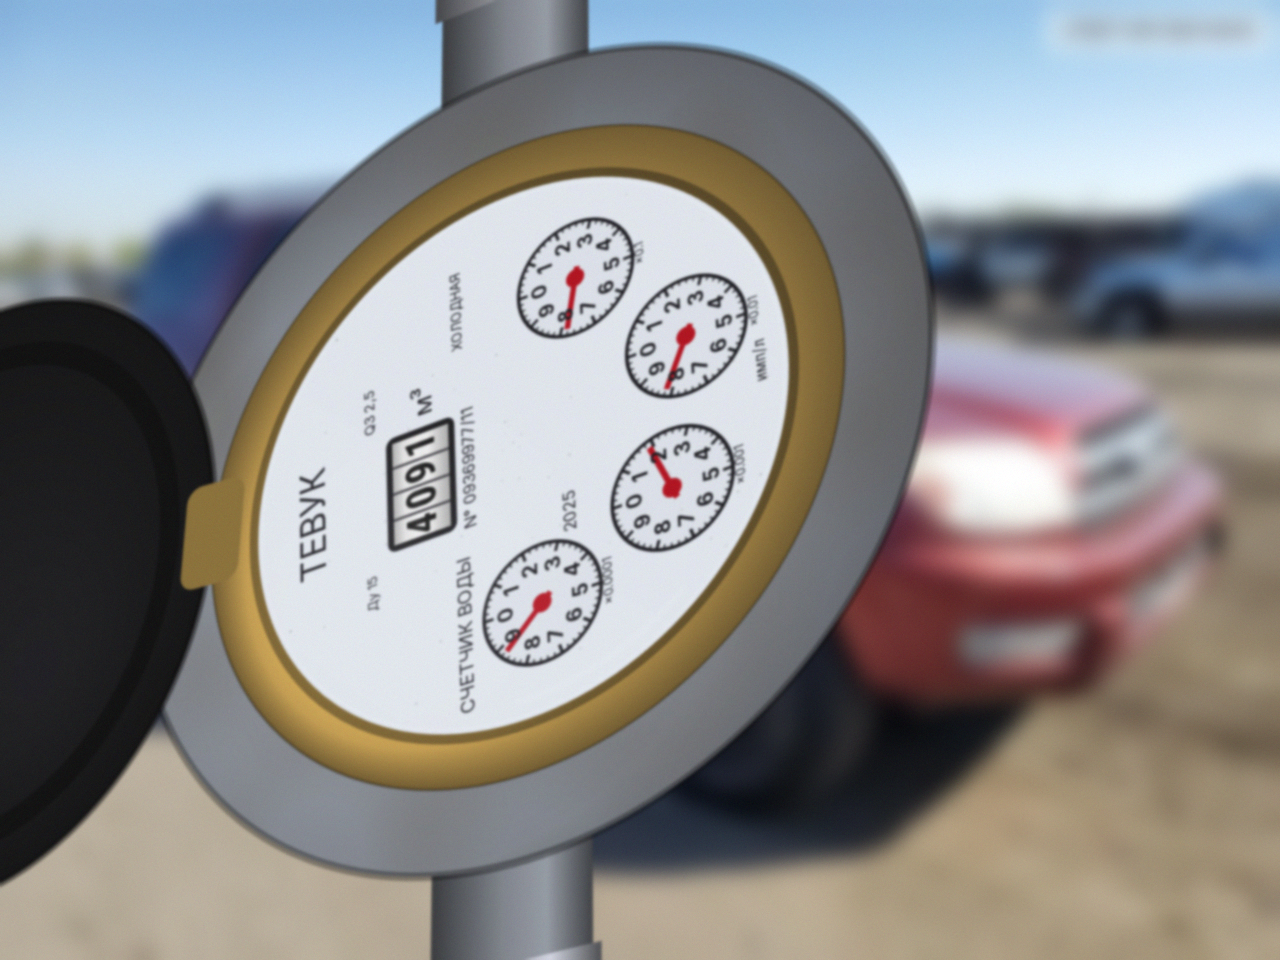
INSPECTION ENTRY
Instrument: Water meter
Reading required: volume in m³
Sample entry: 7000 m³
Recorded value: 4091.7818 m³
